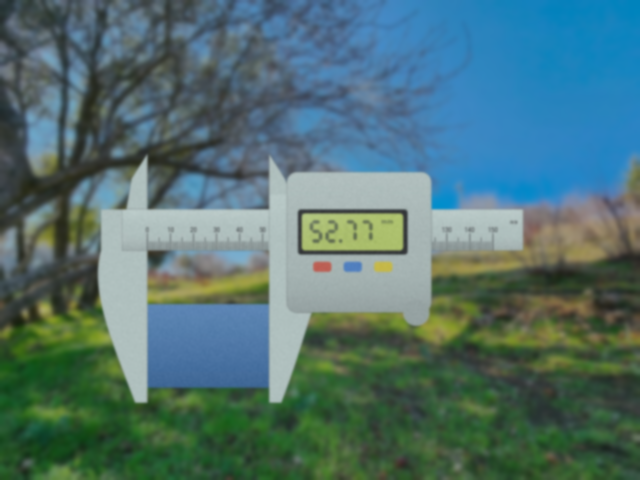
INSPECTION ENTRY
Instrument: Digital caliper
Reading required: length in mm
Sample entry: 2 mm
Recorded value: 52.77 mm
